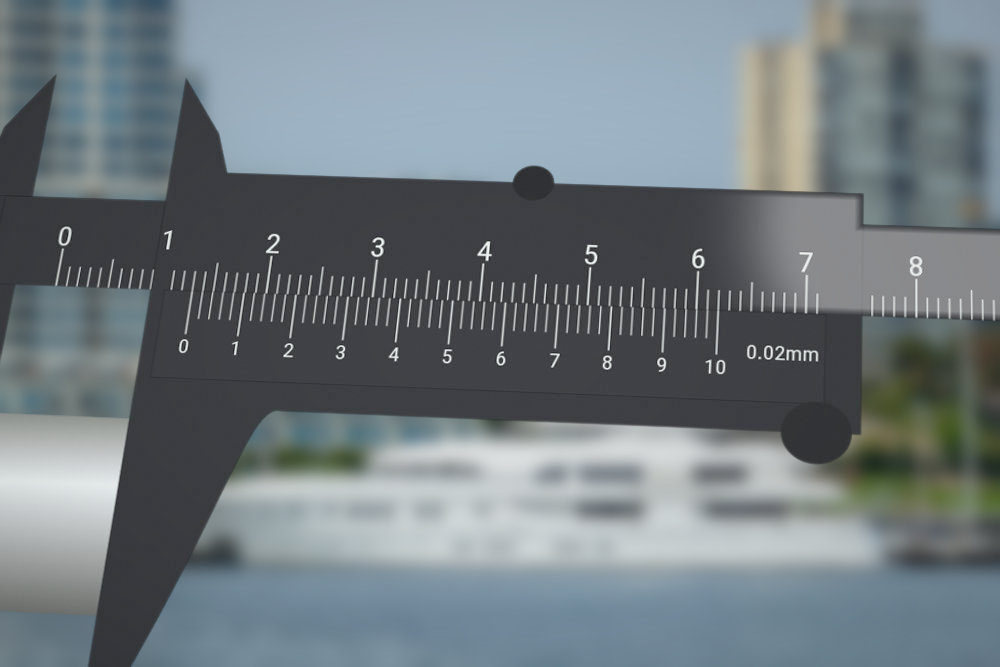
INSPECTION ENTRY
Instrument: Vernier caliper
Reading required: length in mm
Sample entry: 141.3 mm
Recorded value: 13.0 mm
